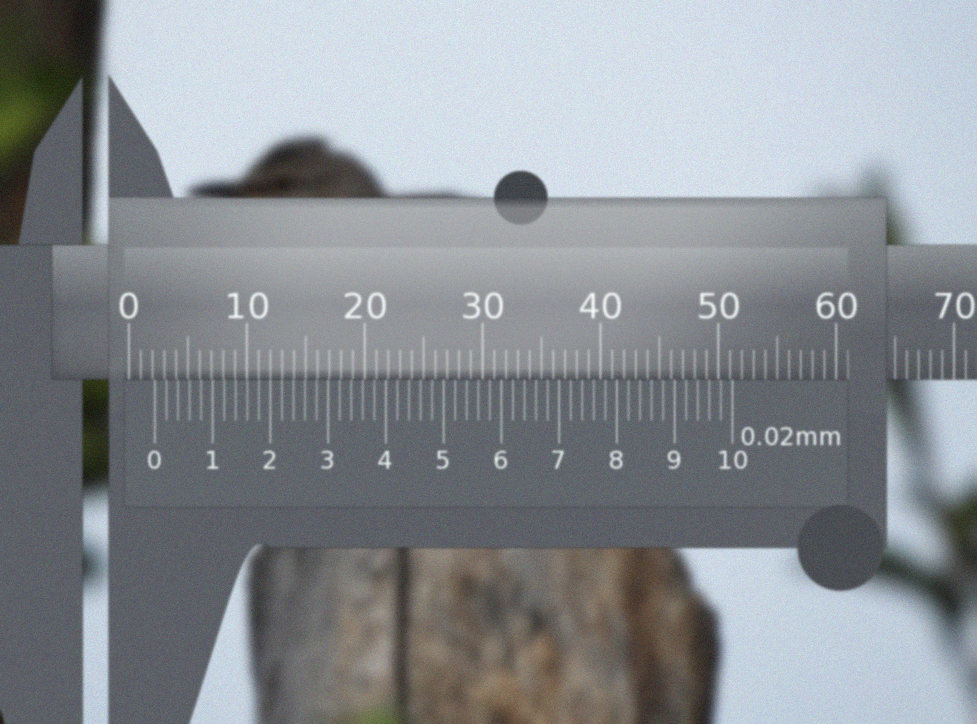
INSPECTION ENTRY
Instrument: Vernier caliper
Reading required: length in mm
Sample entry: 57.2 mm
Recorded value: 2.2 mm
